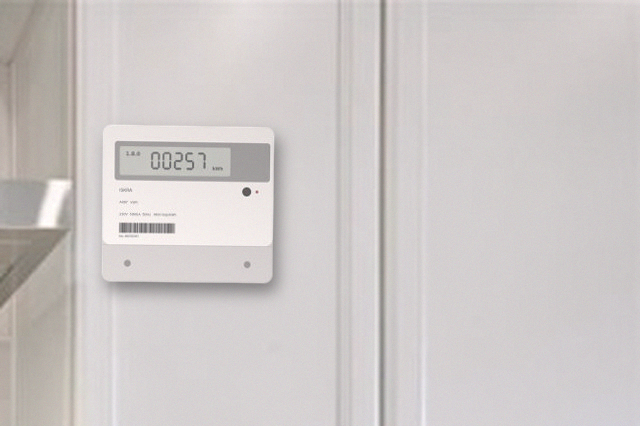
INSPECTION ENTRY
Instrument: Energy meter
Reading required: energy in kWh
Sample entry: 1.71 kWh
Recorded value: 257 kWh
